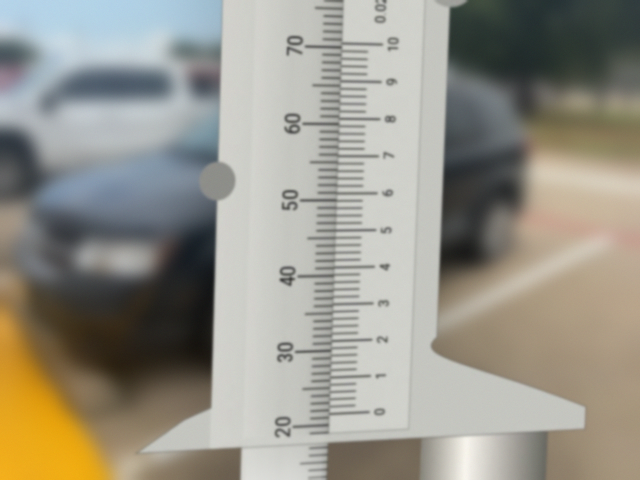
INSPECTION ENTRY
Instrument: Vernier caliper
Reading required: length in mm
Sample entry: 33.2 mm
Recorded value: 21.5 mm
